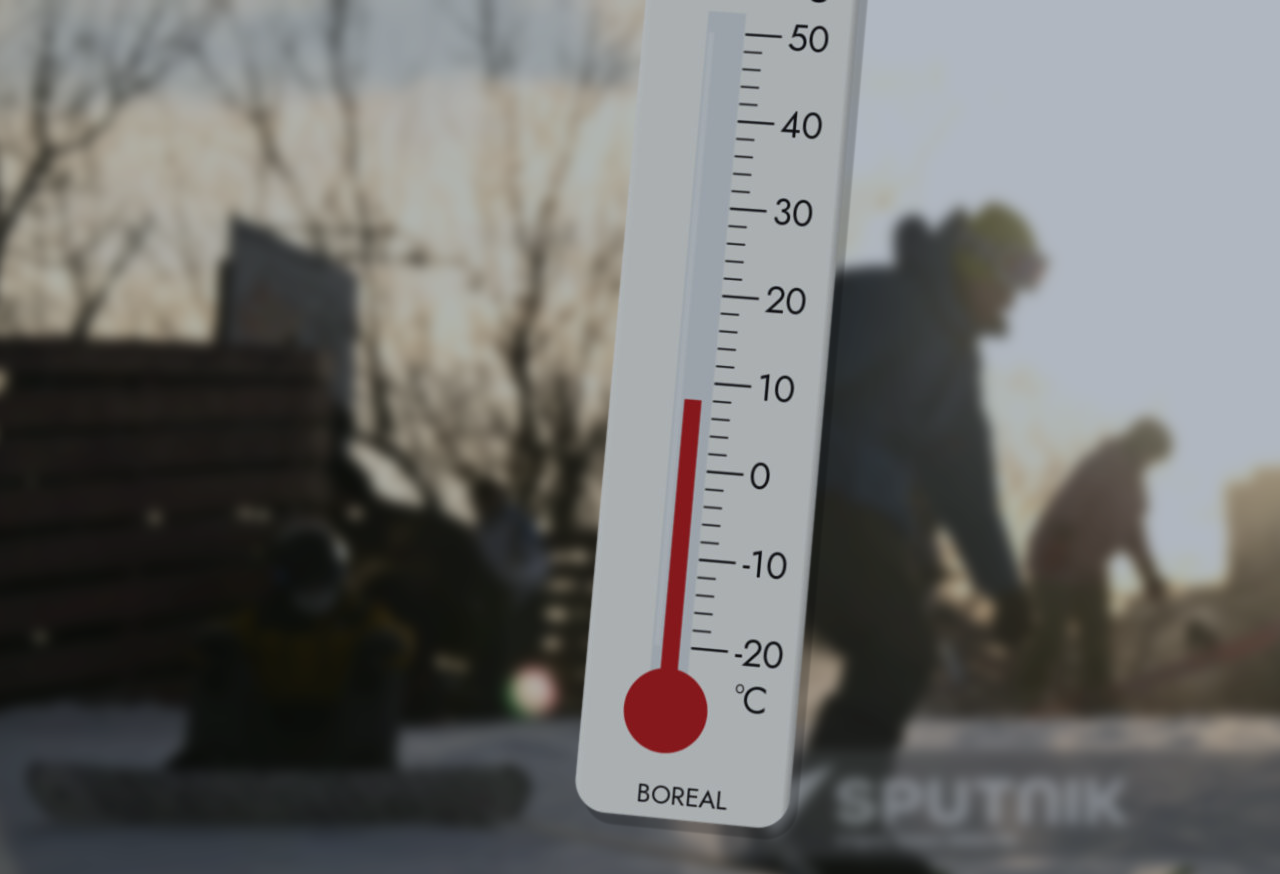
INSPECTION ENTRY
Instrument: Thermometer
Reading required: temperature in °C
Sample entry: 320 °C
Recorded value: 8 °C
